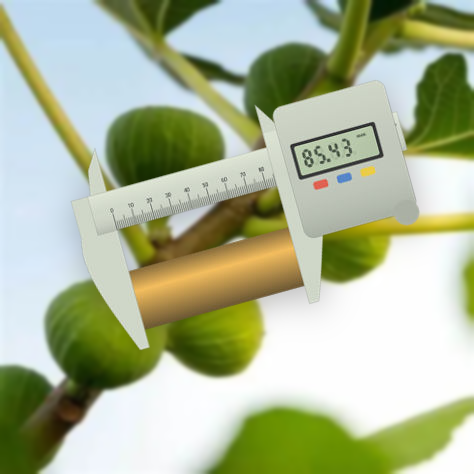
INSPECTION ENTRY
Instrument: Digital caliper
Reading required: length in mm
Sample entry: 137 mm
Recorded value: 85.43 mm
